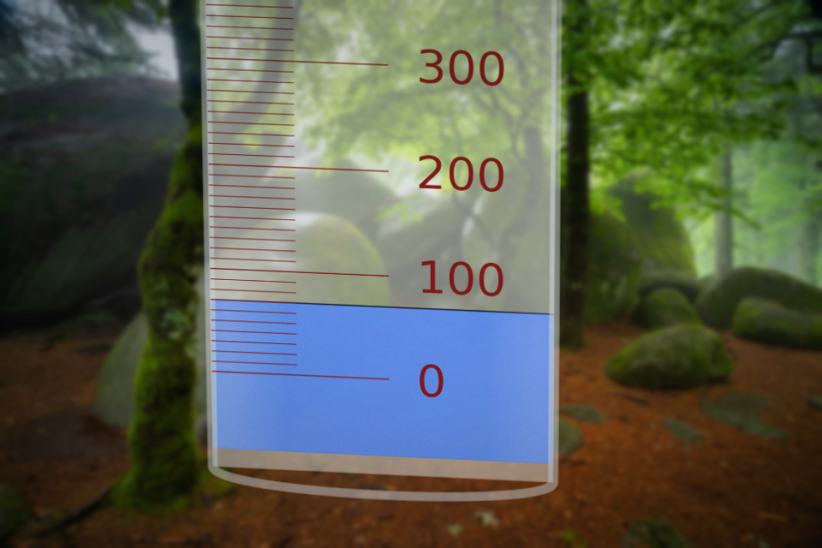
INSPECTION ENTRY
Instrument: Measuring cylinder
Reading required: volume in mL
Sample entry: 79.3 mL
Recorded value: 70 mL
